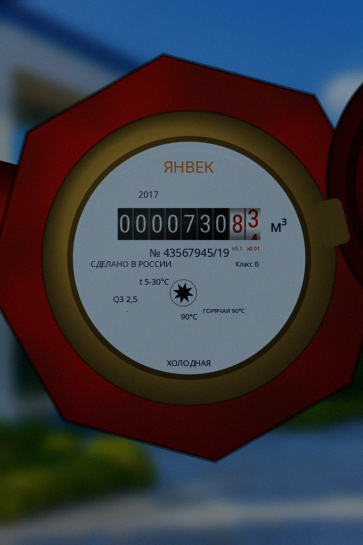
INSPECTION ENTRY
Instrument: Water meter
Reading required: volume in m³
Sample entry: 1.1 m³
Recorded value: 730.83 m³
